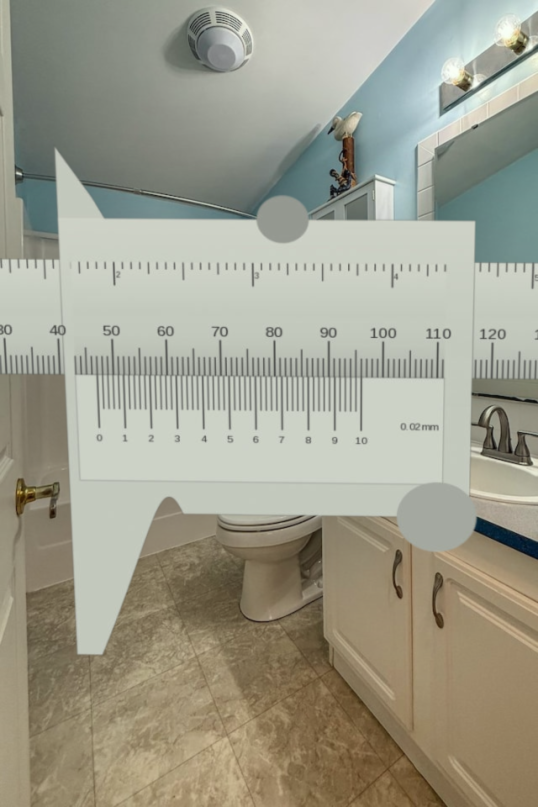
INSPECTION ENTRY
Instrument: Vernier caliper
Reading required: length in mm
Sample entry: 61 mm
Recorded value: 47.0 mm
